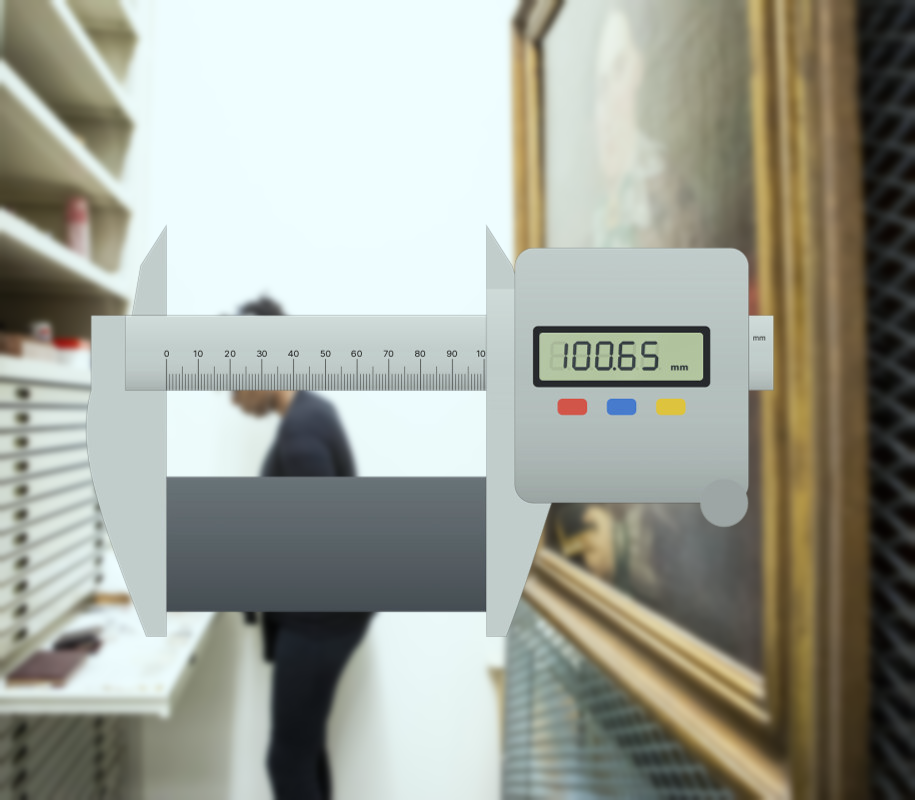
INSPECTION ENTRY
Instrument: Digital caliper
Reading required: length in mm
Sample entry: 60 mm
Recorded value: 100.65 mm
